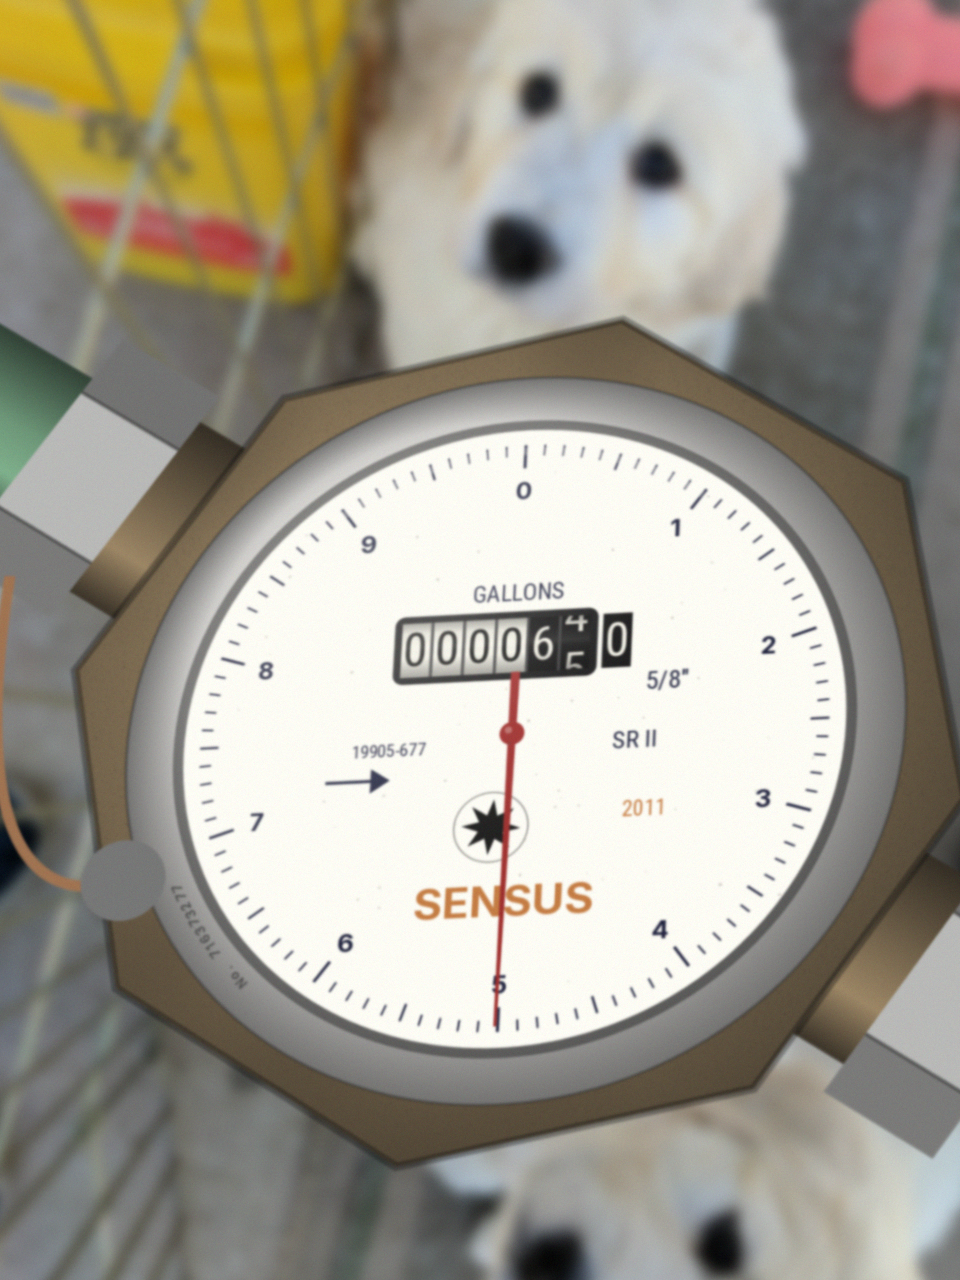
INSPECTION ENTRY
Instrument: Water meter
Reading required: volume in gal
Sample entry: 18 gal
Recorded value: 645.0 gal
